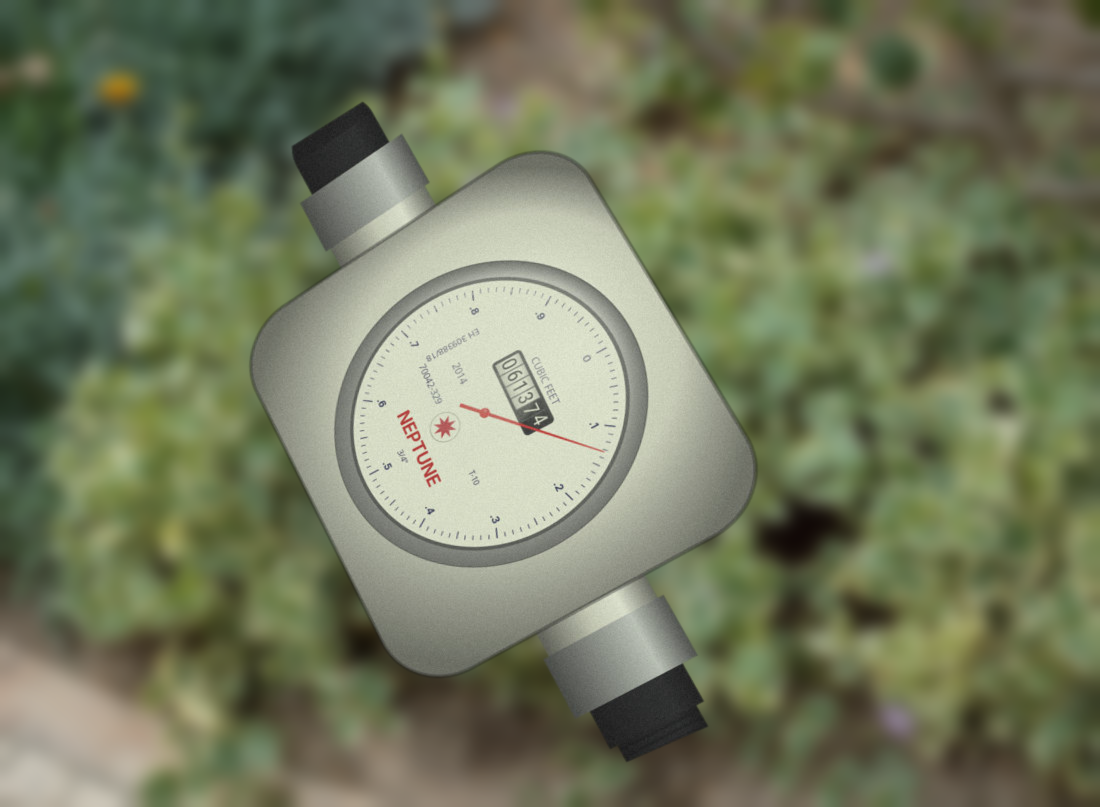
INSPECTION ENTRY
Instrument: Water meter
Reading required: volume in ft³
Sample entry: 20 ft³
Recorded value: 61374.13 ft³
